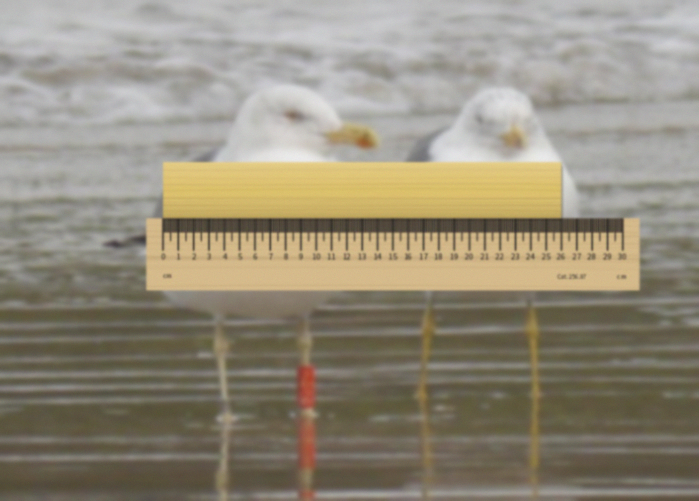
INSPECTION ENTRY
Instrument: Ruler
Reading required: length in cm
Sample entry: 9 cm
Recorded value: 26 cm
